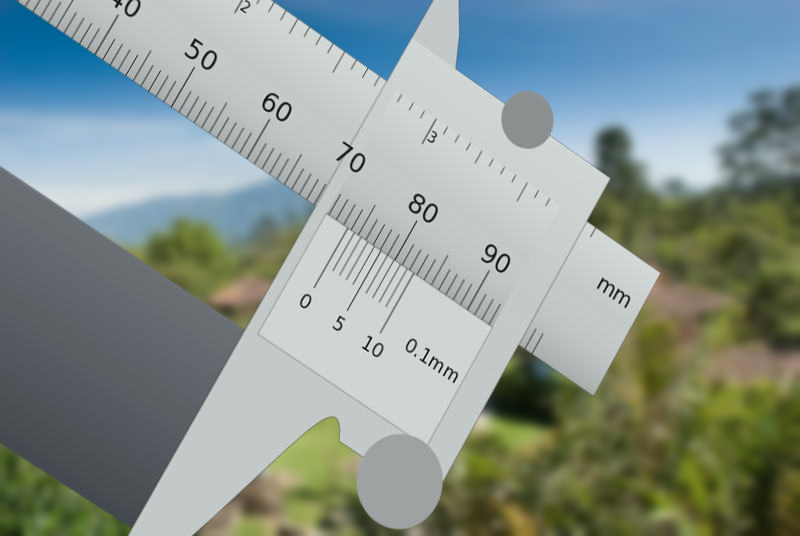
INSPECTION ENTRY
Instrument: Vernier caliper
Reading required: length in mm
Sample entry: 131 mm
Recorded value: 73.6 mm
